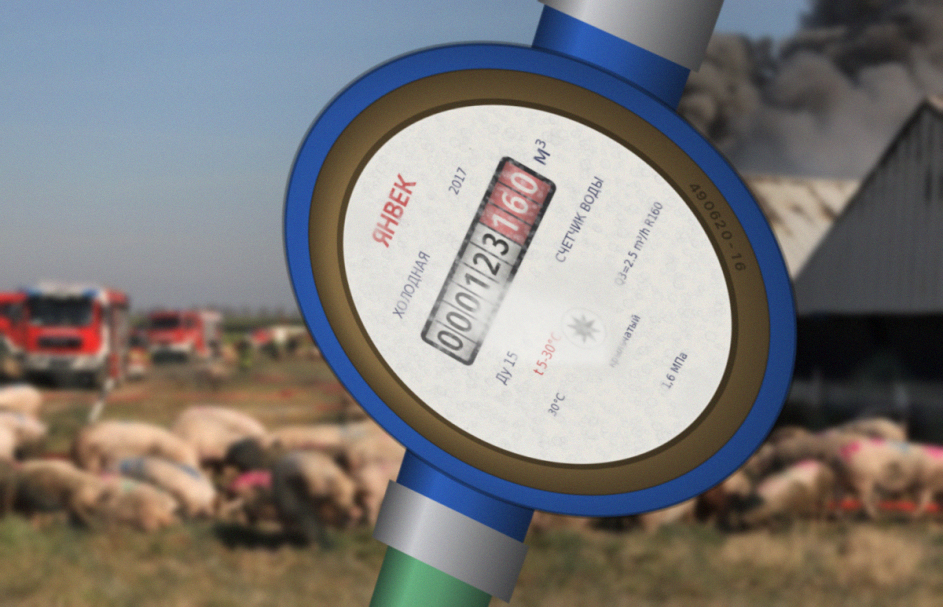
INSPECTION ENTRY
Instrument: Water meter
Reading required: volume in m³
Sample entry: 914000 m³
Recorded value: 123.160 m³
